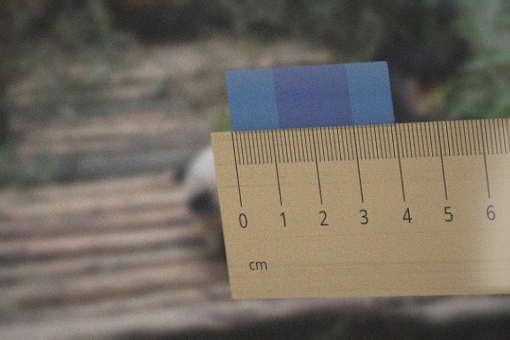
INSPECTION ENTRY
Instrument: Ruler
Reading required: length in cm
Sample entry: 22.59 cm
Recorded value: 4 cm
